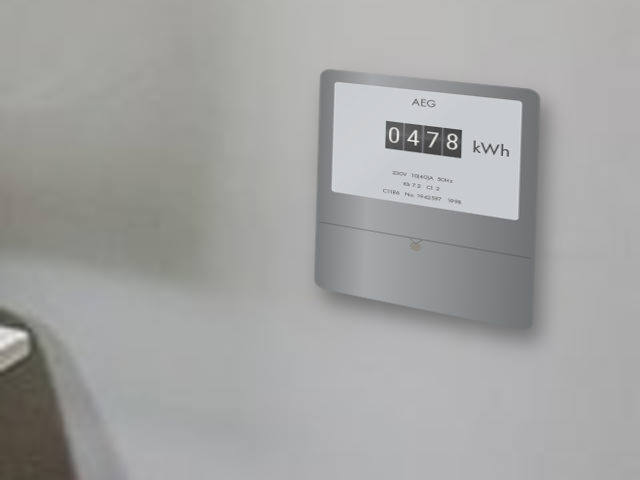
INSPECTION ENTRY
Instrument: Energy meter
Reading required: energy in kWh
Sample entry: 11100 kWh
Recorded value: 478 kWh
